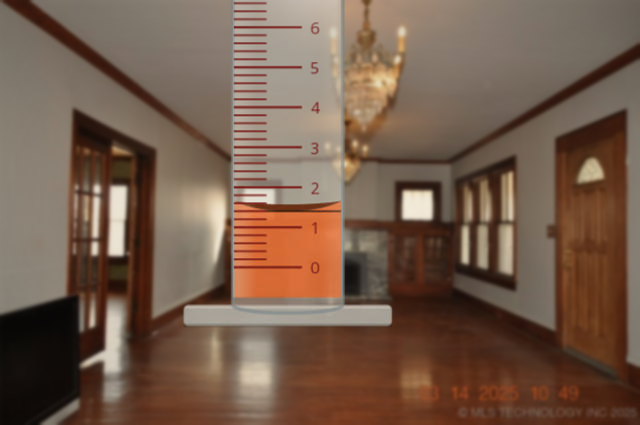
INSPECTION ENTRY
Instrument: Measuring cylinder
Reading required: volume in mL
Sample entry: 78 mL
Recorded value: 1.4 mL
